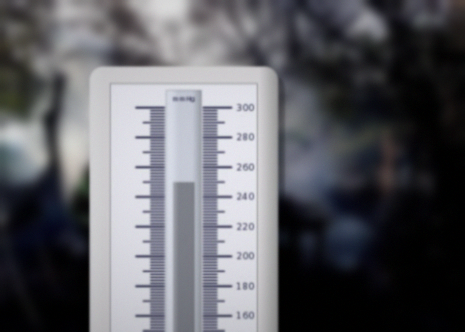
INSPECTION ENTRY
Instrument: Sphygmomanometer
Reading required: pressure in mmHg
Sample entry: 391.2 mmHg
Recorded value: 250 mmHg
